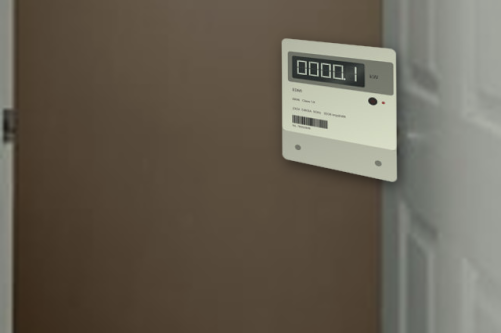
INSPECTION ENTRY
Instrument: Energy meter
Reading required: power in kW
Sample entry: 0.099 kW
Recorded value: 0.1 kW
